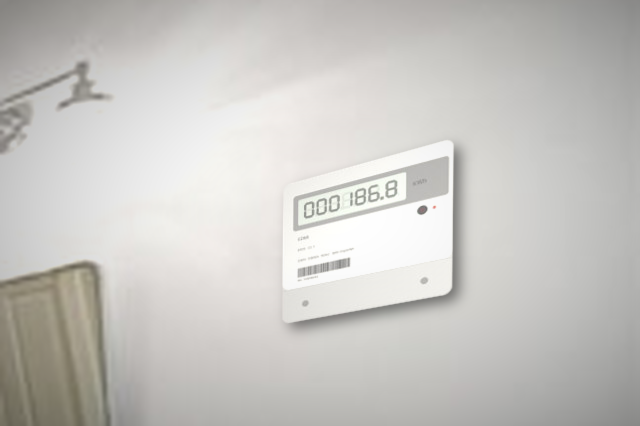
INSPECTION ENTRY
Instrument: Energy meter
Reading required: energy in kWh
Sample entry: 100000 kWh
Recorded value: 186.8 kWh
